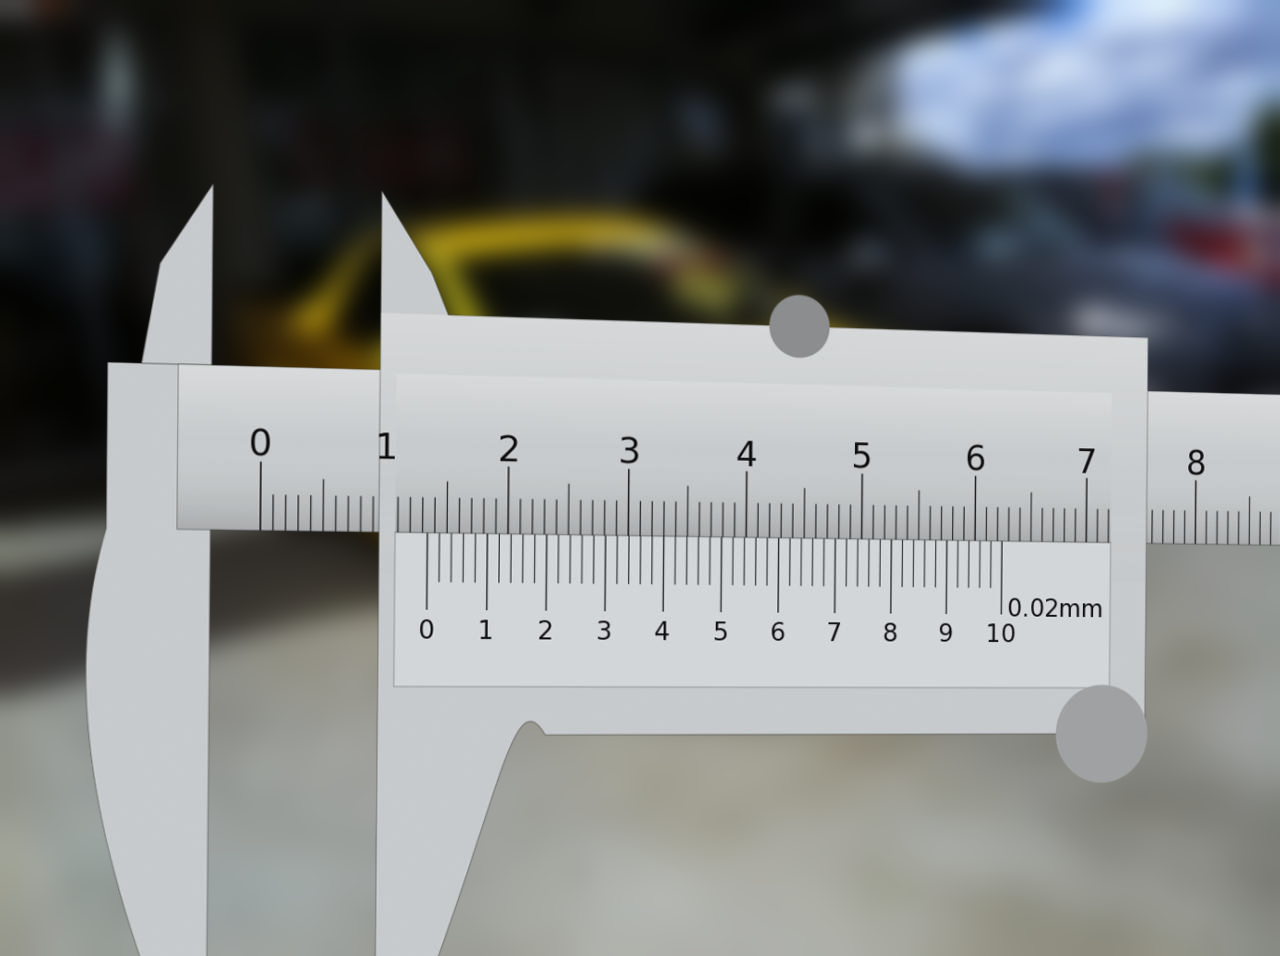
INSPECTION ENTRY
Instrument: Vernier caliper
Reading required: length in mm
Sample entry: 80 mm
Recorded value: 13.4 mm
